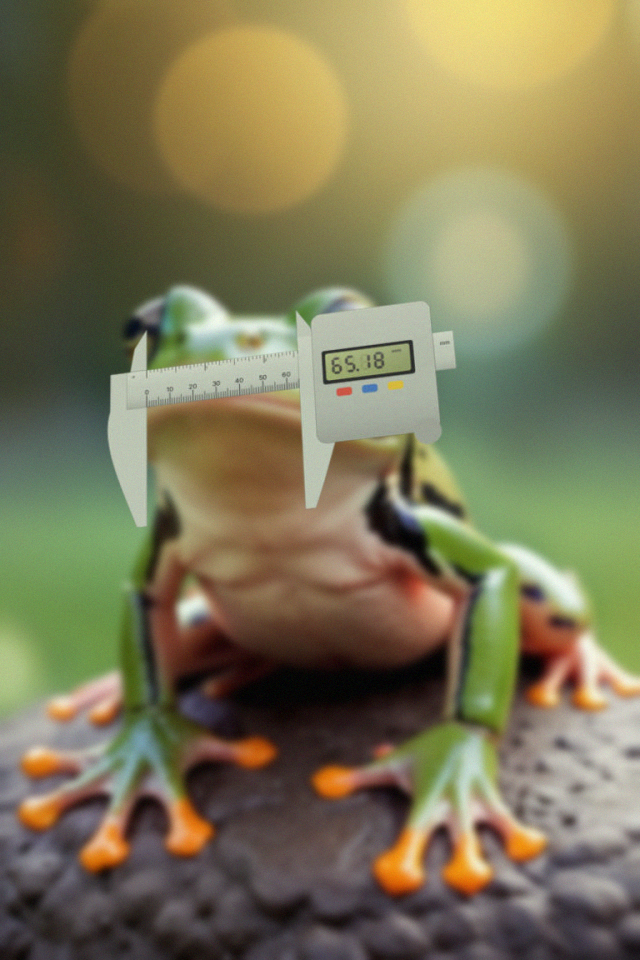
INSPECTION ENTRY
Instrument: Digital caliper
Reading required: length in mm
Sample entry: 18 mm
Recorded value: 65.18 mm
